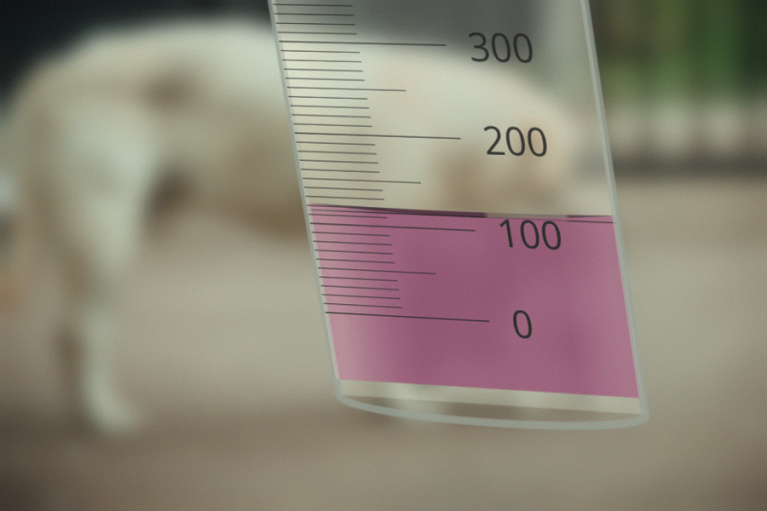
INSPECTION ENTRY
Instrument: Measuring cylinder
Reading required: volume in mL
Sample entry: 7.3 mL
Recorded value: 115 mL
